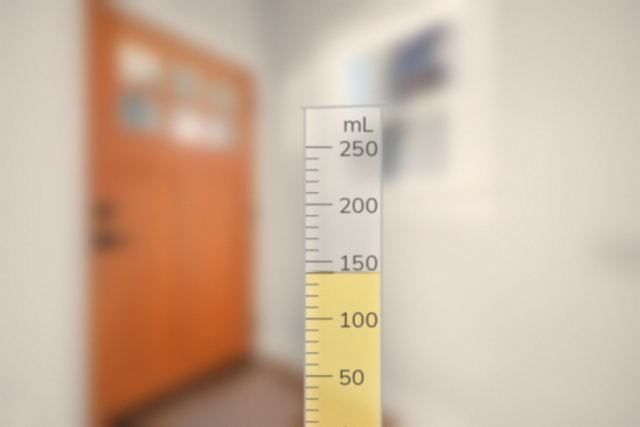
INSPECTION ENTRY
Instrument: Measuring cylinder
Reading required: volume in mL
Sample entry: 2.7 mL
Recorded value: 140 mL
